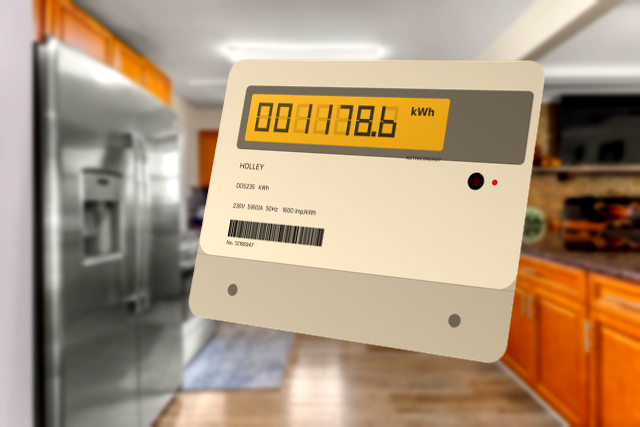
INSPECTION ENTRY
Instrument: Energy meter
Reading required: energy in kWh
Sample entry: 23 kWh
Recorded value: 1178.6 kWh
